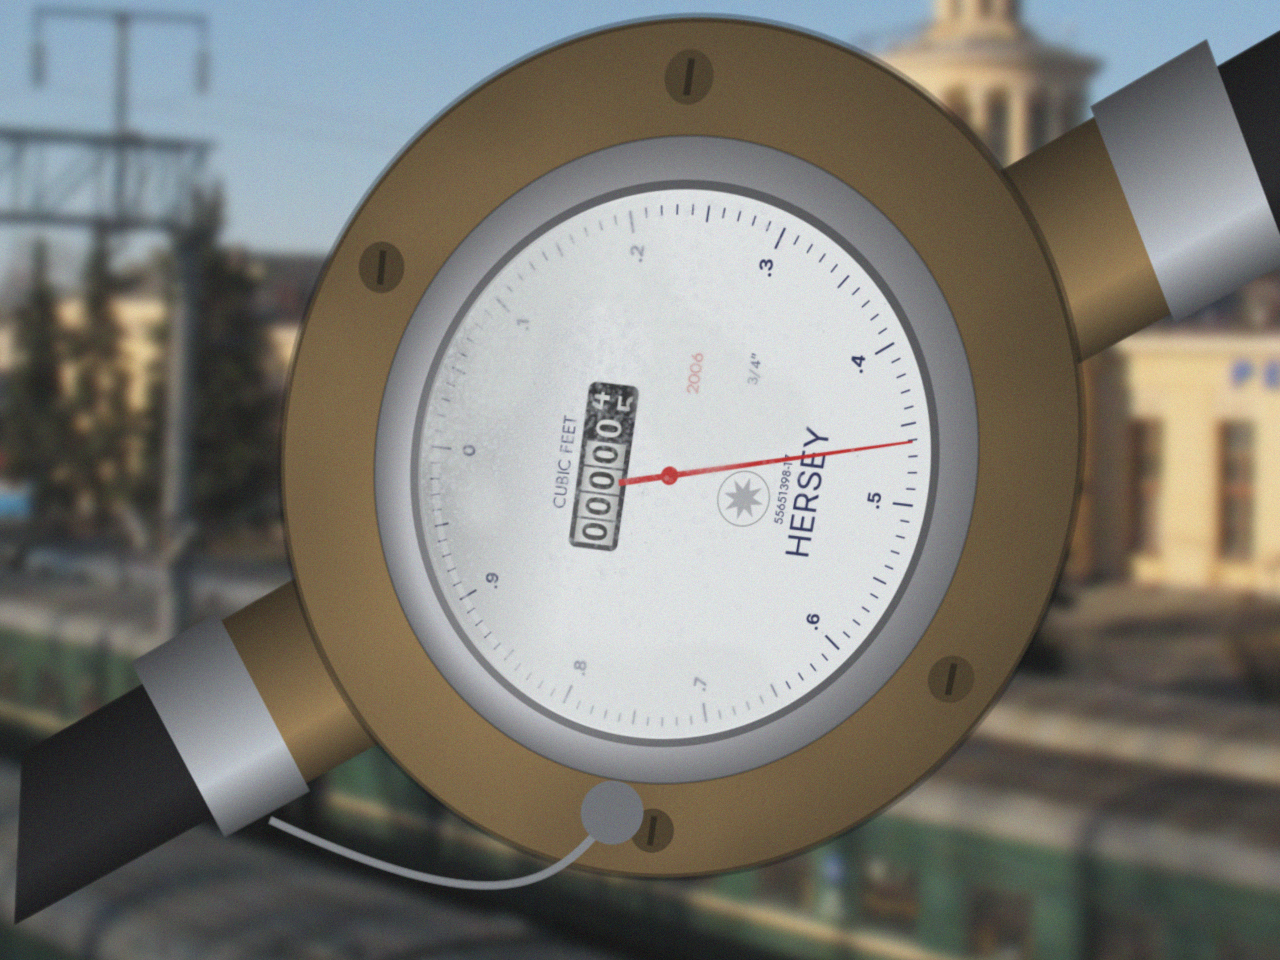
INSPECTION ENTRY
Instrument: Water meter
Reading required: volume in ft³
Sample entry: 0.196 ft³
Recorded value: 4.46 ft³
